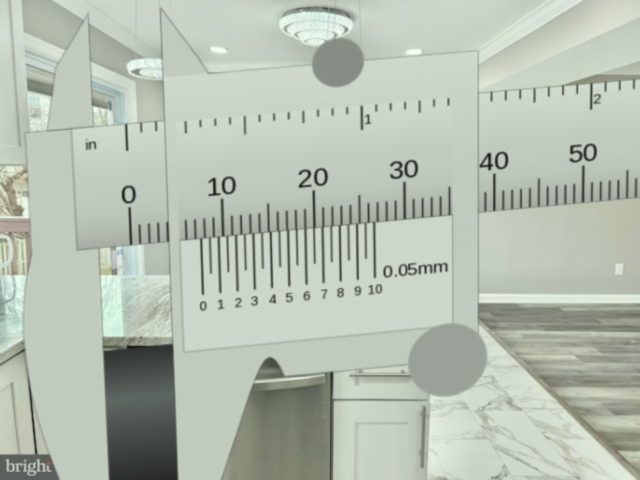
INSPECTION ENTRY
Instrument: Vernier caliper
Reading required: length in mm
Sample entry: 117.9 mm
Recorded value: 7.6 mm
